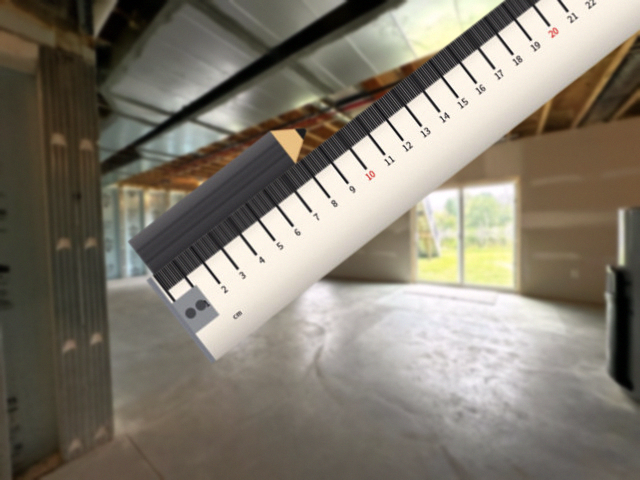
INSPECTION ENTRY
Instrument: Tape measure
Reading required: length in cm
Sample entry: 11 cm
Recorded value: 9 cm
